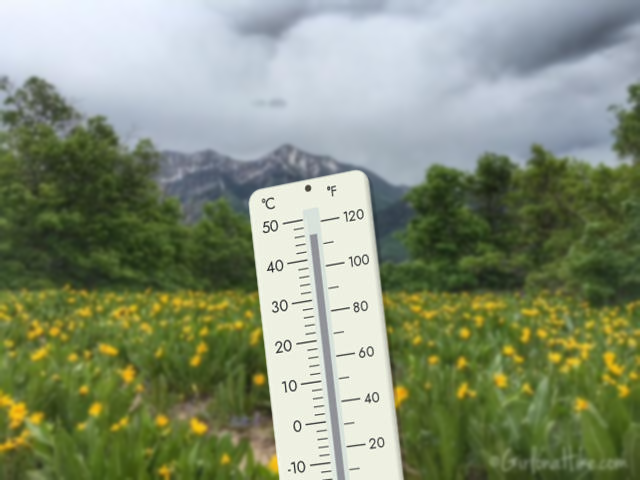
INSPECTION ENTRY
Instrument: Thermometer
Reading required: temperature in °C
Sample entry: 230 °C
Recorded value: 46 °C
